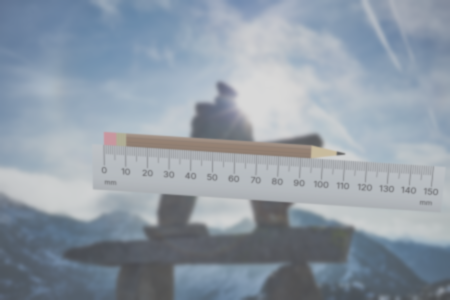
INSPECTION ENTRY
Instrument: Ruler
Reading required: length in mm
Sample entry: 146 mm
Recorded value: 110 mm
